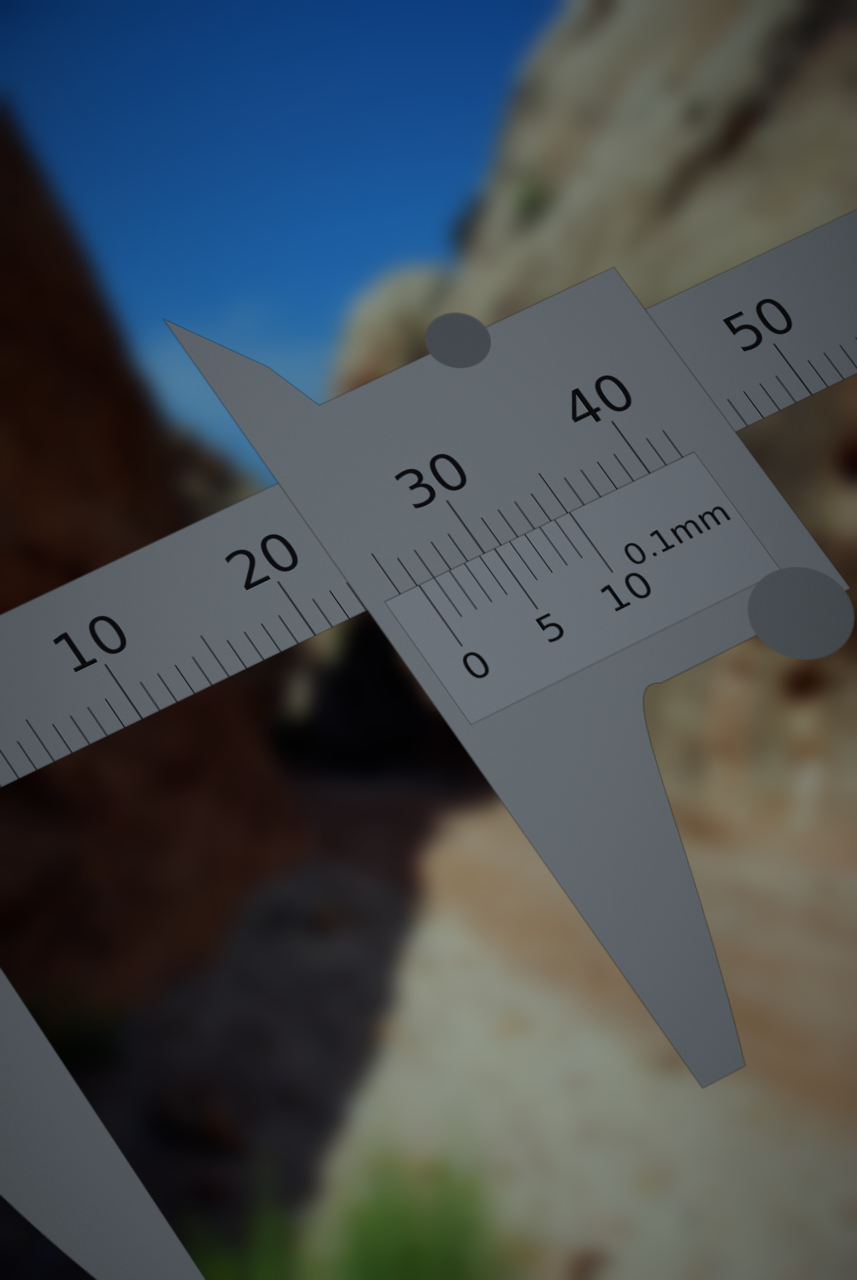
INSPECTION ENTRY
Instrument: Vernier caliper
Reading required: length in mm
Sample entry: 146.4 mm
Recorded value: 26.1 mm
